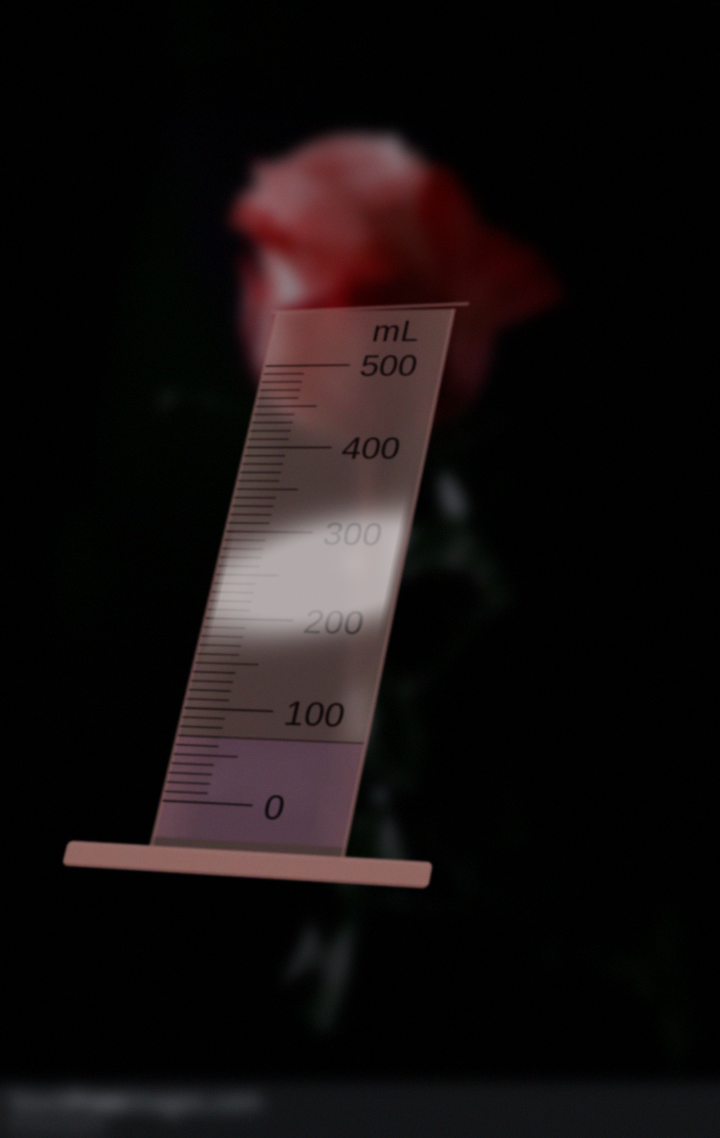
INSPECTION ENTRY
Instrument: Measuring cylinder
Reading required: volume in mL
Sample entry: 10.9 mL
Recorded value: 70 mL
